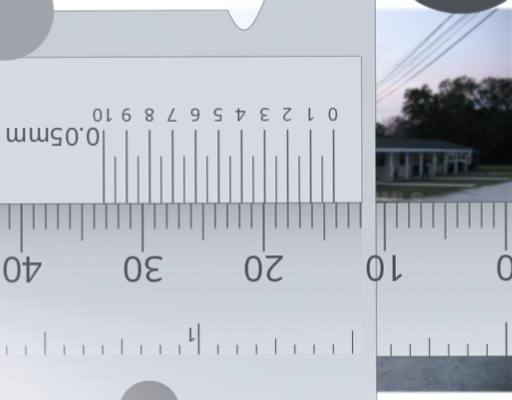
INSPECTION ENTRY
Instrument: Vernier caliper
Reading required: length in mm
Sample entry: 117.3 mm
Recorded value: 14.2 mm
